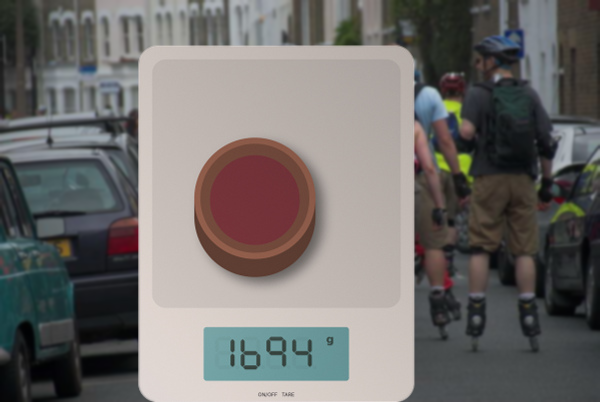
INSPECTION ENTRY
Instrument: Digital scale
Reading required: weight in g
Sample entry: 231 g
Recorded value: 1694 g
